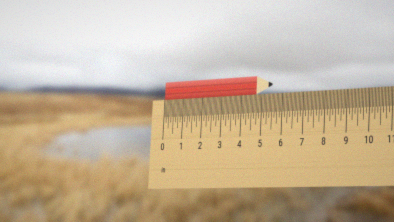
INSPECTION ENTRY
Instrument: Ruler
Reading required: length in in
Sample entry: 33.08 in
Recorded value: 5.5 in
